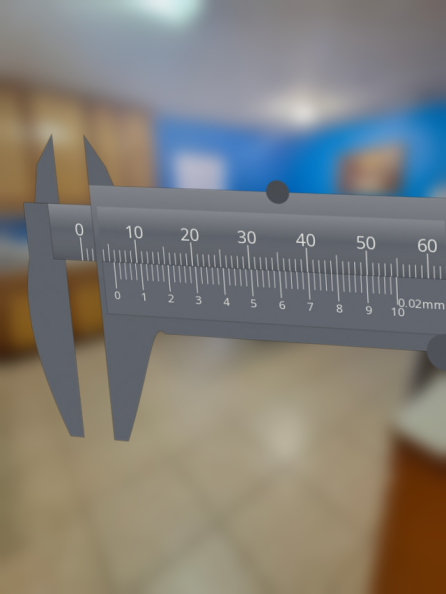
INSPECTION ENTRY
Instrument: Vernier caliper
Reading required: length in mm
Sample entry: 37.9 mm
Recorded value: 5.8 mm
